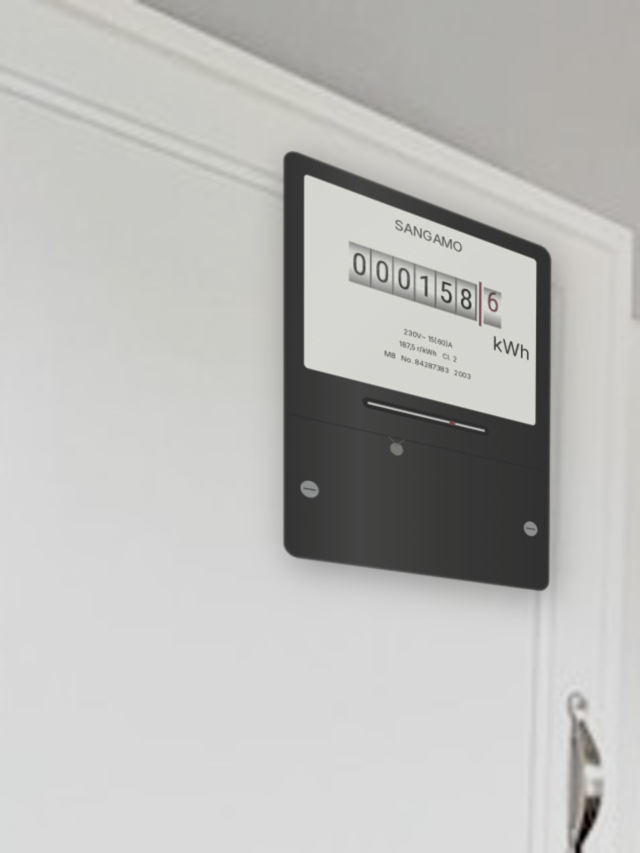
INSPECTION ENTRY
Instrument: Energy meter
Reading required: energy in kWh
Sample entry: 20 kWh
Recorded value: 158.6 kWh
